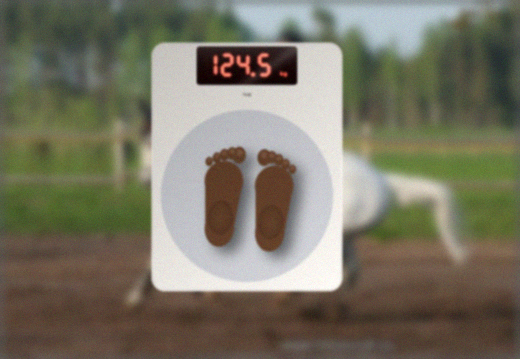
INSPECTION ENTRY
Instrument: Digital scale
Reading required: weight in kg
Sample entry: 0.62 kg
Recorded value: 124.5 kg
